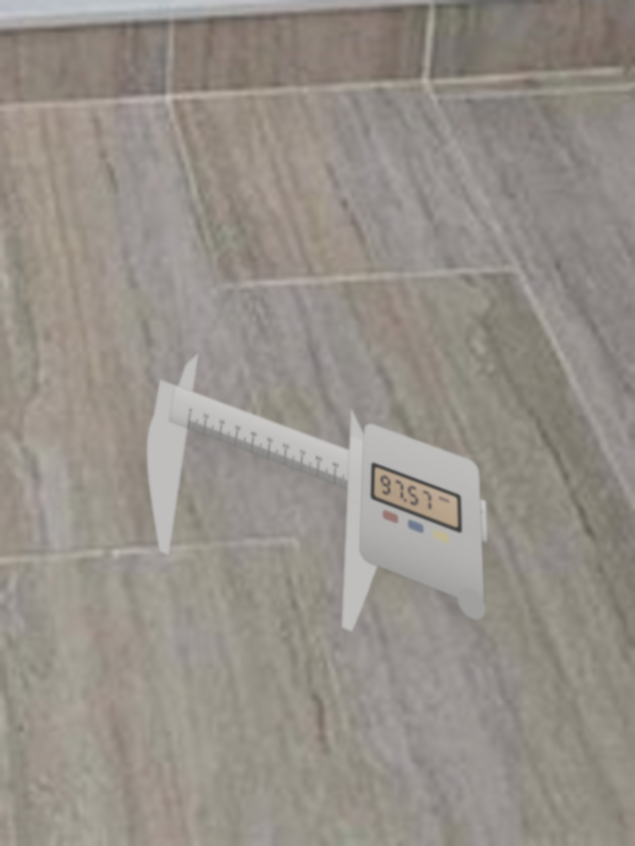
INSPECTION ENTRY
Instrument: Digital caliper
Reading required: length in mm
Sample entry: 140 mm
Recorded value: 97.57 mm
